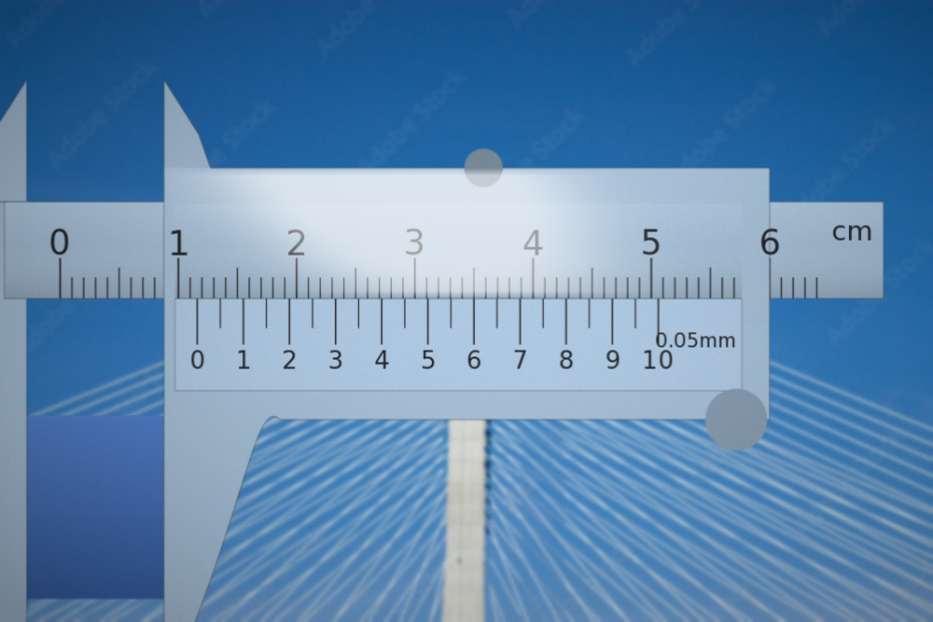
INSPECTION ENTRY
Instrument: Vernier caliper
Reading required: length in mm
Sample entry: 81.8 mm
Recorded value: 11.6 mm
